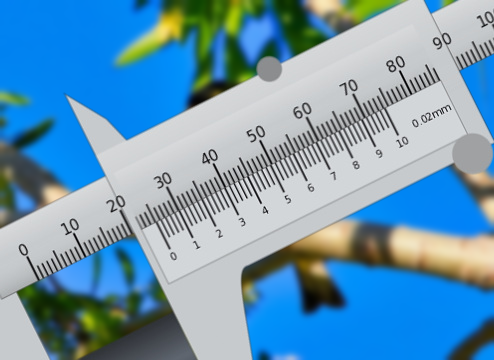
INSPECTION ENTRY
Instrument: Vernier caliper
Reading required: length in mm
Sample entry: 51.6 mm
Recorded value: 25.2 mm
